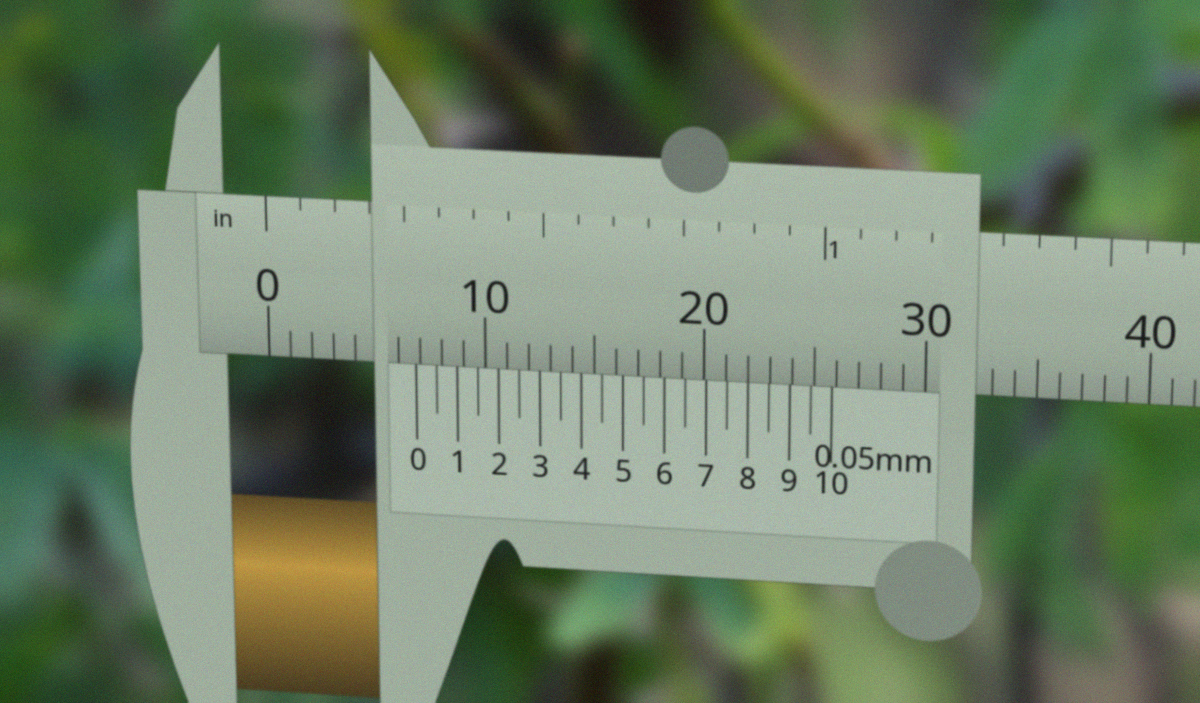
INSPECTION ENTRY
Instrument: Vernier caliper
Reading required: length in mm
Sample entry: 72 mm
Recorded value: 6.8 mm
